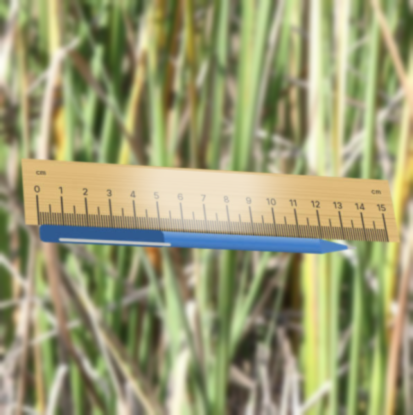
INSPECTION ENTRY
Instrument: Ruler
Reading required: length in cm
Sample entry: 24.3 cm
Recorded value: 13.5 cm
